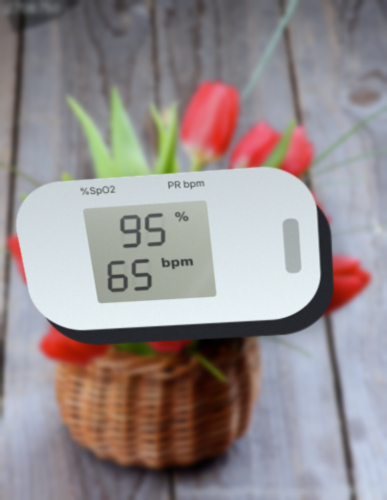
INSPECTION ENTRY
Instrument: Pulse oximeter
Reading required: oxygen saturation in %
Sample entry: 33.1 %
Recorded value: 95 %
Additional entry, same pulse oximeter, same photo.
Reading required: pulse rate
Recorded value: 65 bpm
